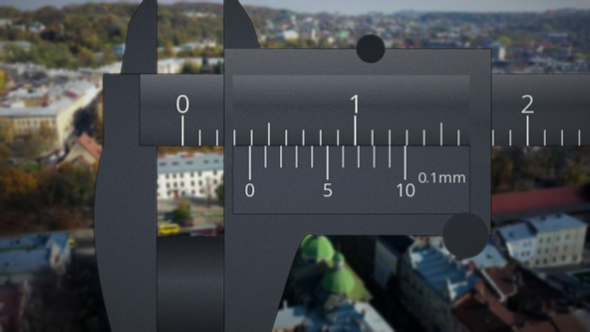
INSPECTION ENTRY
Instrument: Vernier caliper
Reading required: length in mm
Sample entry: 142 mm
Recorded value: 3.9 mm
